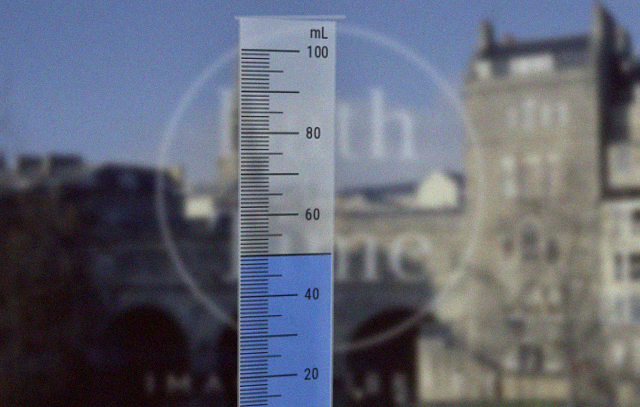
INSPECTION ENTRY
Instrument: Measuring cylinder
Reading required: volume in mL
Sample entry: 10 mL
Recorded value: 50 mL
